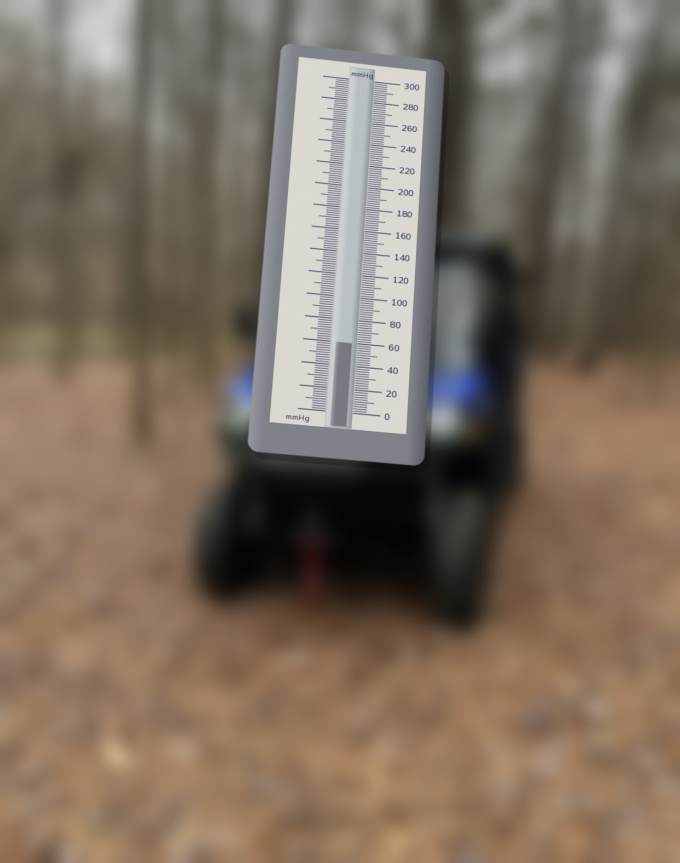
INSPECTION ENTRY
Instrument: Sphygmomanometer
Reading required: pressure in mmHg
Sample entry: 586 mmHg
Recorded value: 60 mmHg
